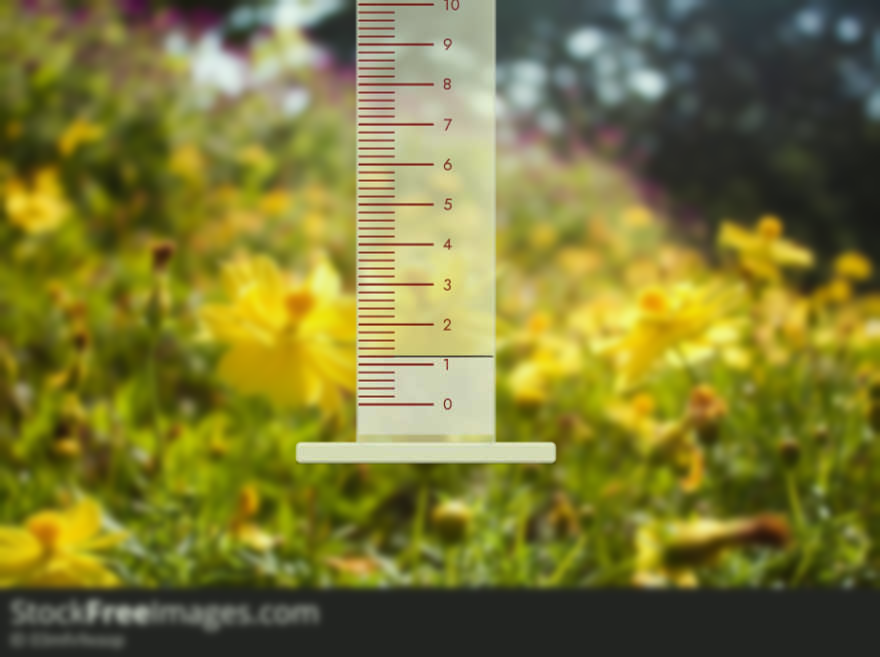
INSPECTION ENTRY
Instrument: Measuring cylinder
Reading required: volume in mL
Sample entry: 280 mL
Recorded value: 1.2 mL
